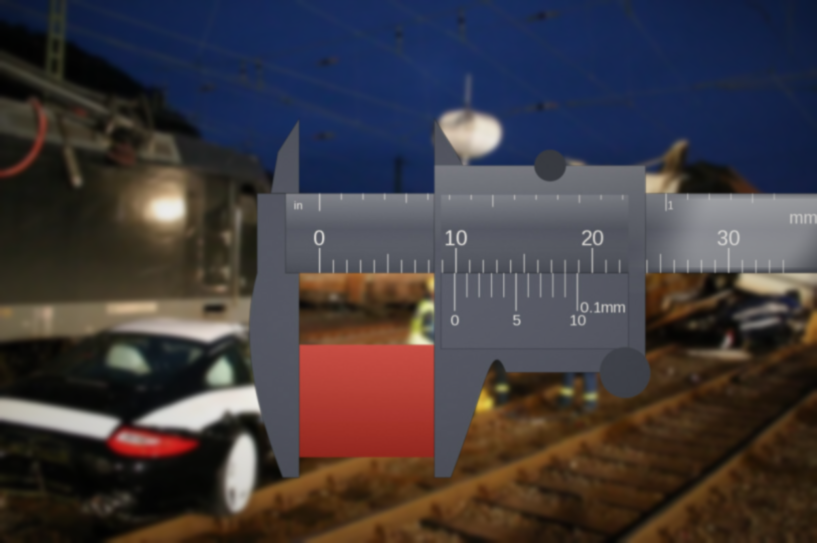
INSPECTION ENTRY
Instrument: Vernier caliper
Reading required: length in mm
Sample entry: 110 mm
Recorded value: 9.9 mm
